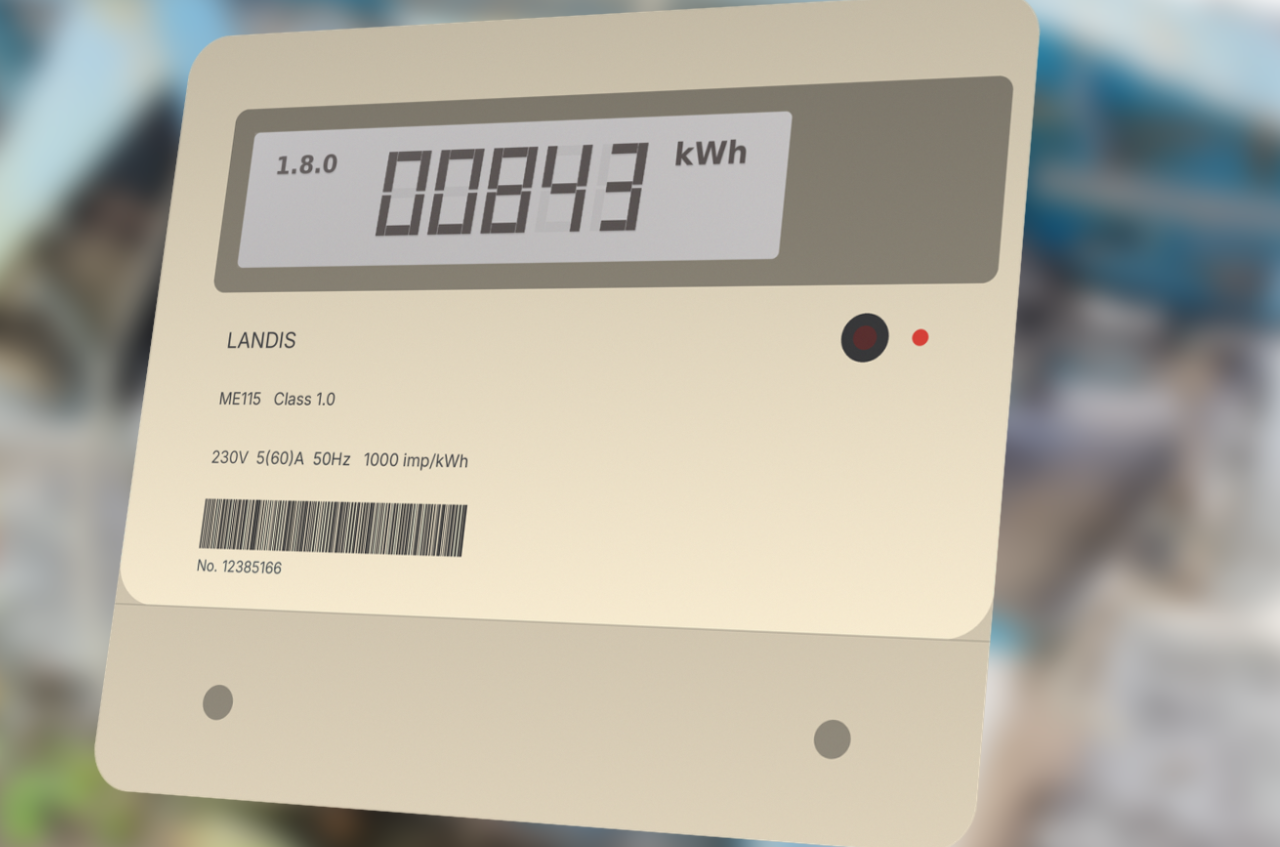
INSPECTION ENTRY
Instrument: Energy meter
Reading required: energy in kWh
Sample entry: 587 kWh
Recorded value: 843 kWh
